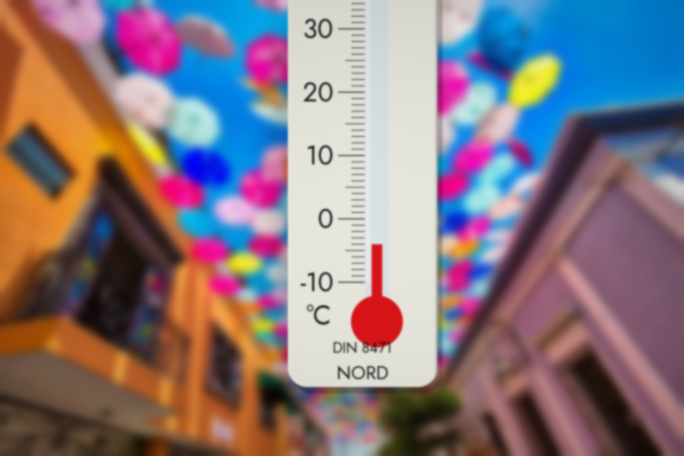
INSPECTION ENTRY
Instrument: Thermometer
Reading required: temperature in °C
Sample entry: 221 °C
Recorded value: -4 °C
